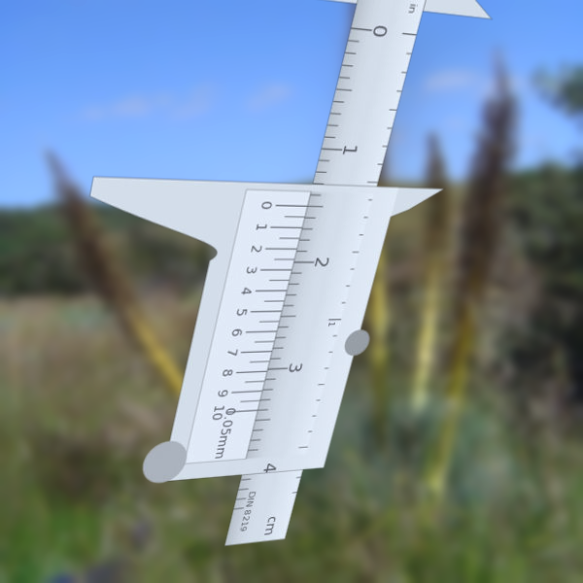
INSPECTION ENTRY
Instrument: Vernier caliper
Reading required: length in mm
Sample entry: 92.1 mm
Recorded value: 15.0 mm
